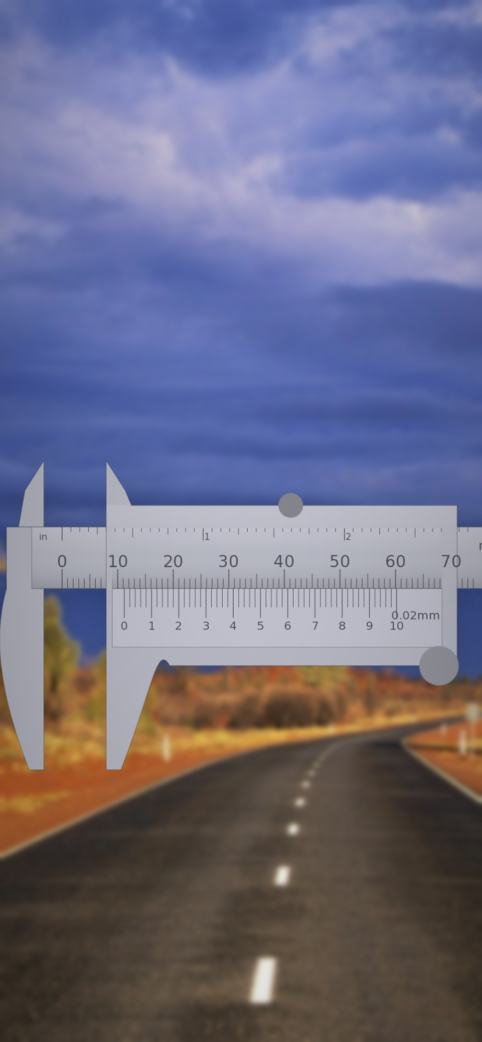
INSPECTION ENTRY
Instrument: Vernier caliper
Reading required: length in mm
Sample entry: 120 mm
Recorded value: 11.2 mm
